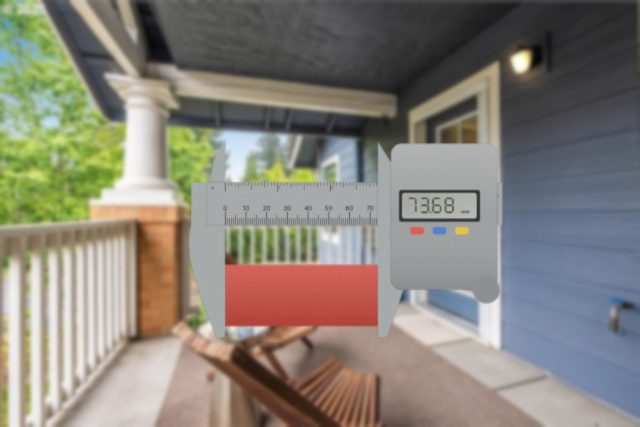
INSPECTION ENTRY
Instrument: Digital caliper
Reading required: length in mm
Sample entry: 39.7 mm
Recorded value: 73.68 mm
